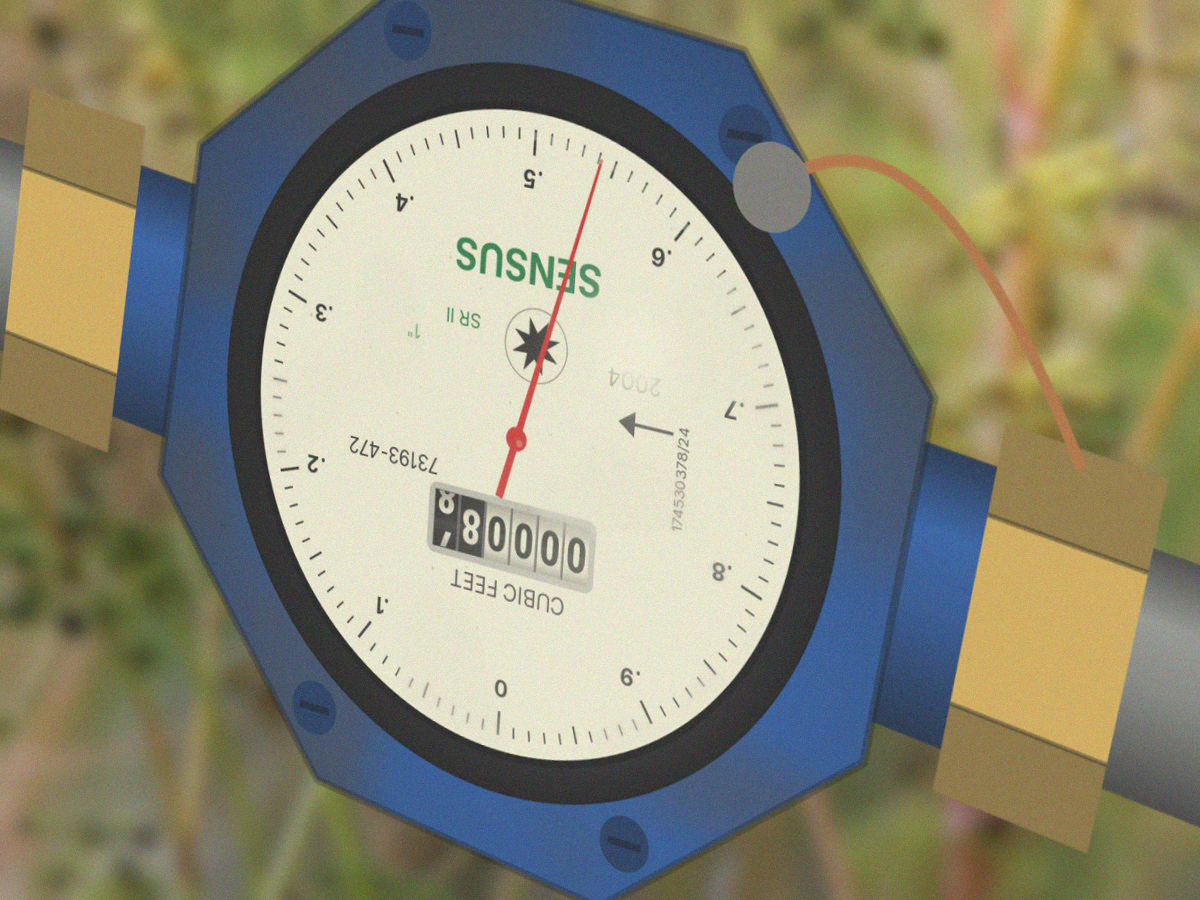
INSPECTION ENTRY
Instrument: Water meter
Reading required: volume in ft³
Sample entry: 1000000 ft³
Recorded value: 87.54 ft³
